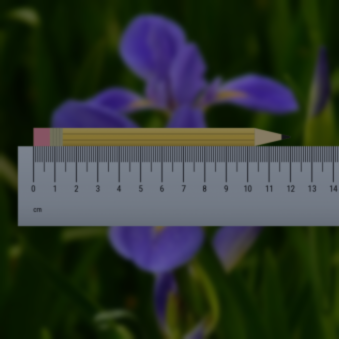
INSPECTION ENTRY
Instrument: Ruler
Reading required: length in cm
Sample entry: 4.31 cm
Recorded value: 12 cm
